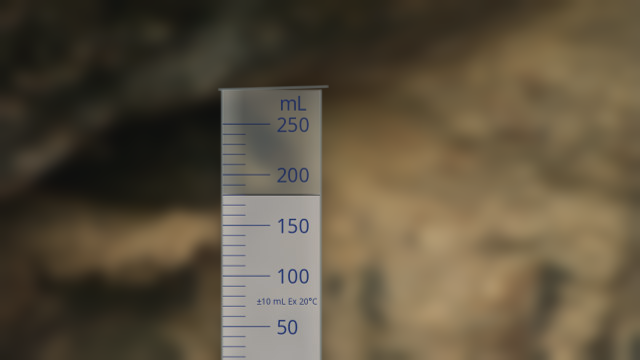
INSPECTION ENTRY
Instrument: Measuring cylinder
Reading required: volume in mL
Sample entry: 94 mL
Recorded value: 180 mL
